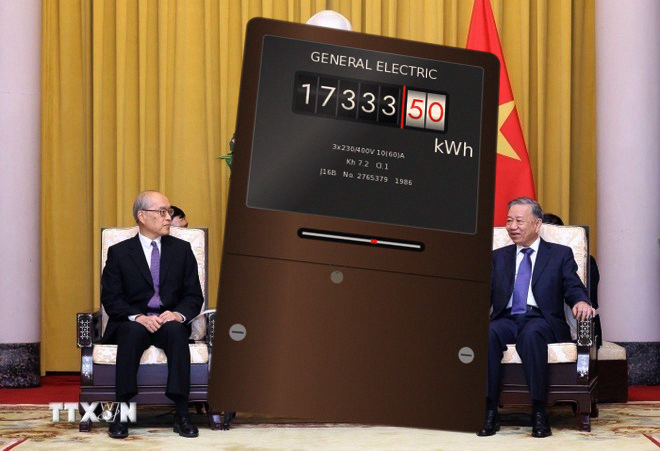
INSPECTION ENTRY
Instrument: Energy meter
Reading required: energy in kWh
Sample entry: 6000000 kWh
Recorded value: 17333.50 kWh
